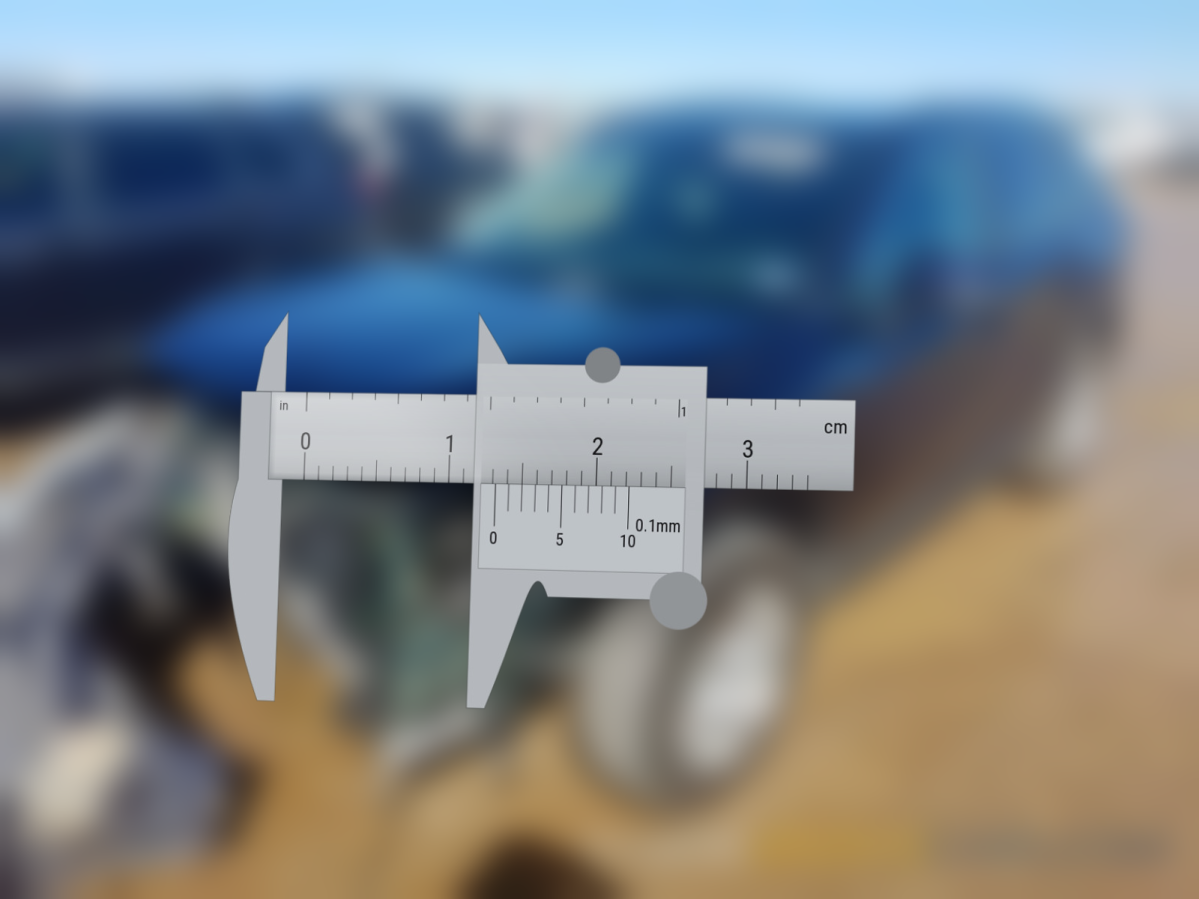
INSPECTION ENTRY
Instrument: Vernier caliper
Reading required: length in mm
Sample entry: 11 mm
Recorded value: 13.2 mm
